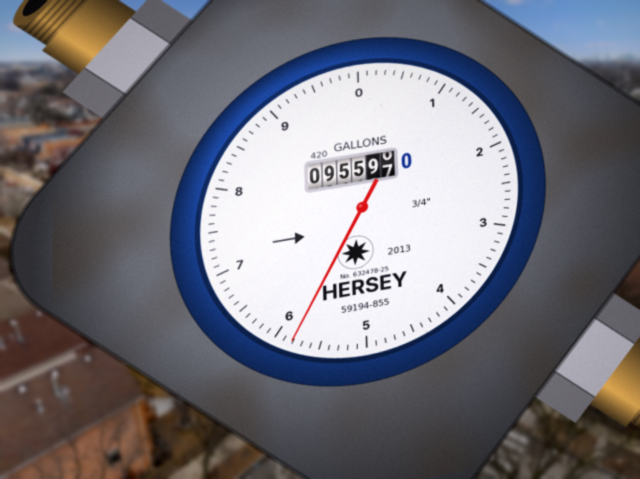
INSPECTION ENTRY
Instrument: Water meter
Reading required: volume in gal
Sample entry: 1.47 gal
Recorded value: 955965.8 gal
